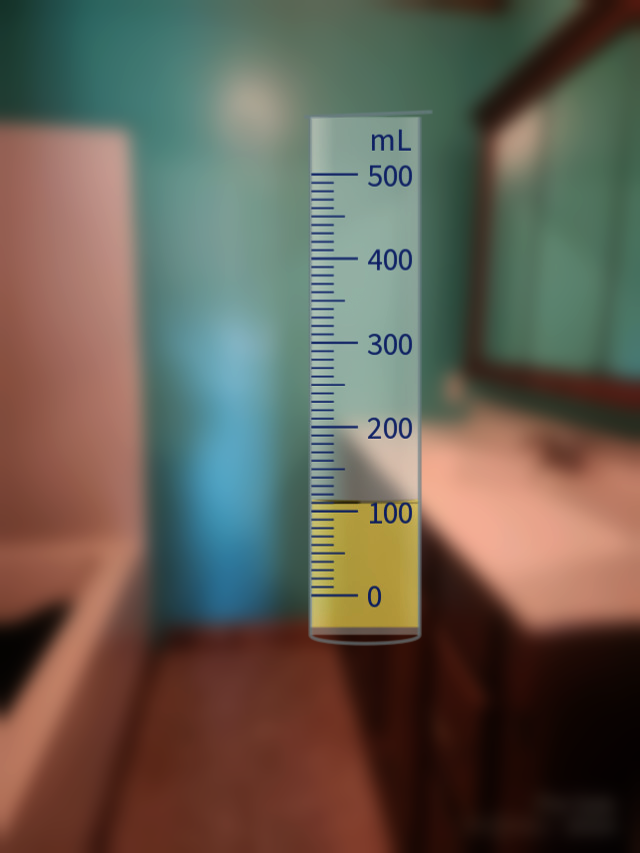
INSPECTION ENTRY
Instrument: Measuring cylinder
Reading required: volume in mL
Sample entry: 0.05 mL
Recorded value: 110 mL
